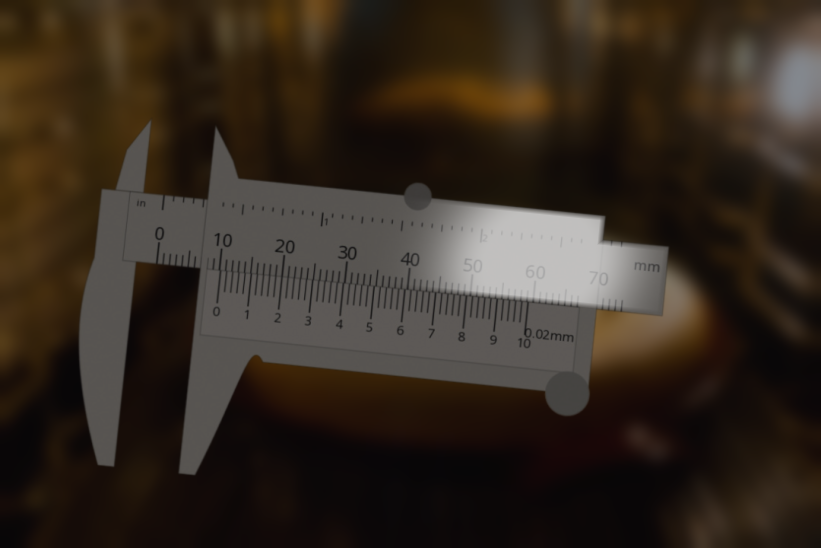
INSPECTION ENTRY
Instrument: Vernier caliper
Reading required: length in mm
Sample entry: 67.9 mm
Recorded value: 10.2 mm
